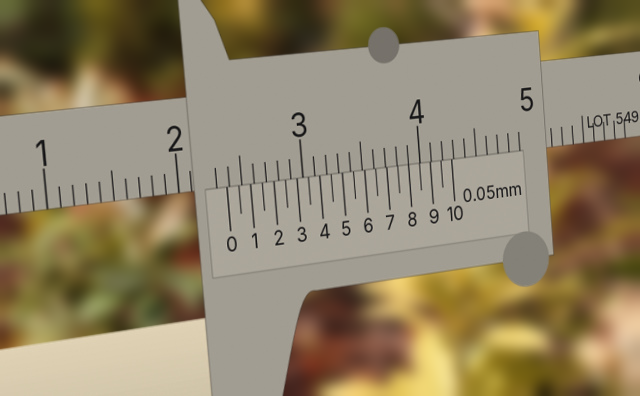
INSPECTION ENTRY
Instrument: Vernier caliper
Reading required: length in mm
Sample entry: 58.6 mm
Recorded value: 23.8 mm
